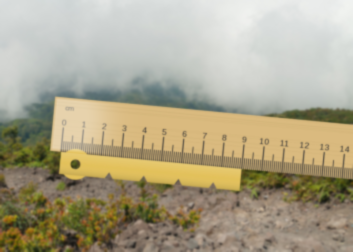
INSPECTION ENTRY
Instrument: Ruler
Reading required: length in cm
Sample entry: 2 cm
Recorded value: 9 cm
